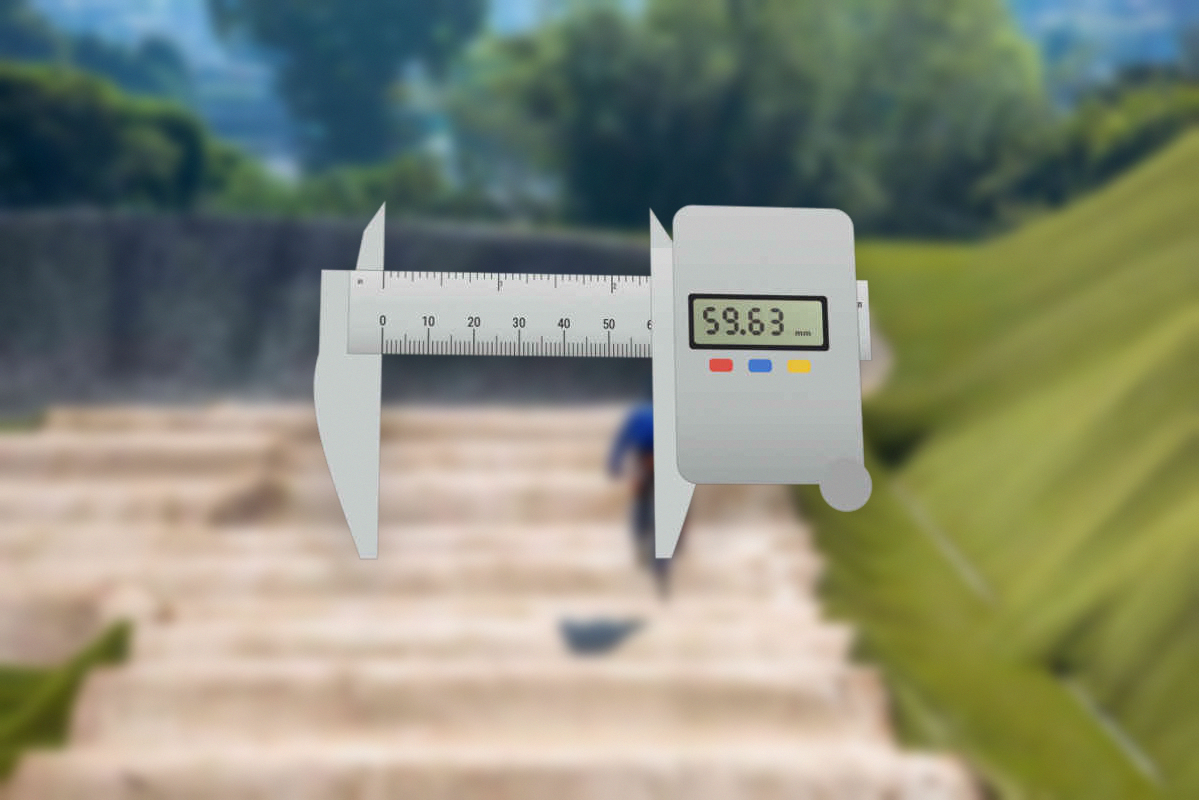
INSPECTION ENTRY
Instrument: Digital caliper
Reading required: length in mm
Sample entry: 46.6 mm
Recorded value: 59.63 mm
